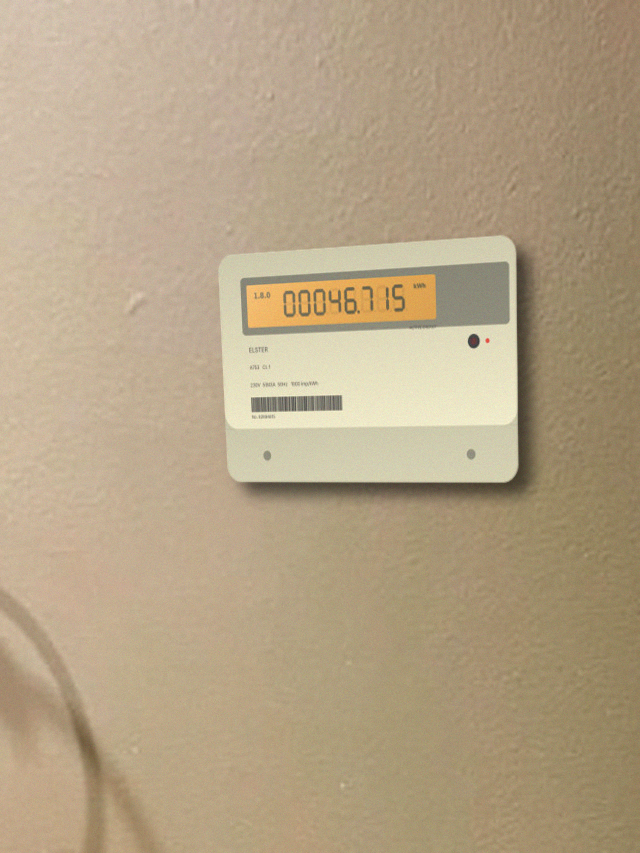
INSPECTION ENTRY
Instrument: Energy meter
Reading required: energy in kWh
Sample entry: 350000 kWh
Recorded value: 46.715 kWh
